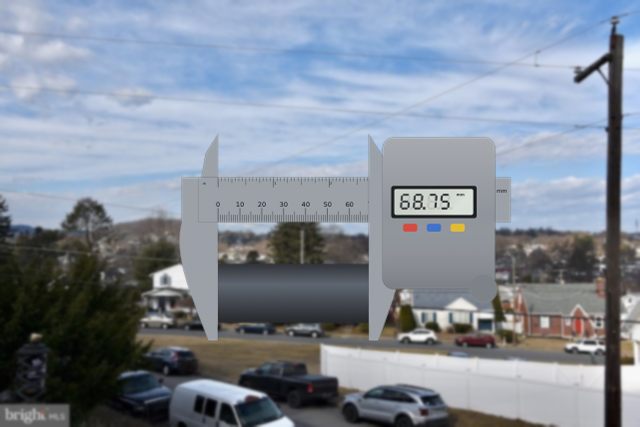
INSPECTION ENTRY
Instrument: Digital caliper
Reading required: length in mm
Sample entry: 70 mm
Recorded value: 68.75 mm
